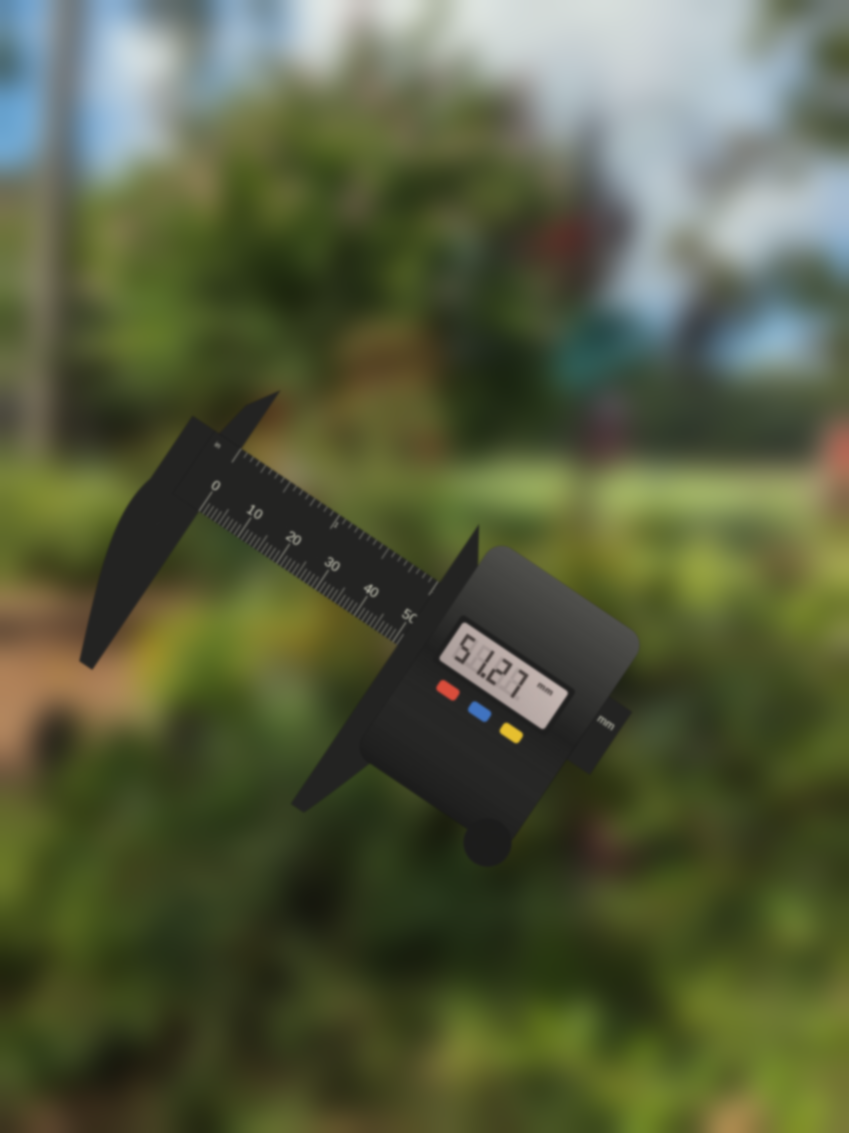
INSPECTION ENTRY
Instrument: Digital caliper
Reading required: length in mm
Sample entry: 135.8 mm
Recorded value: 51.27 mm
